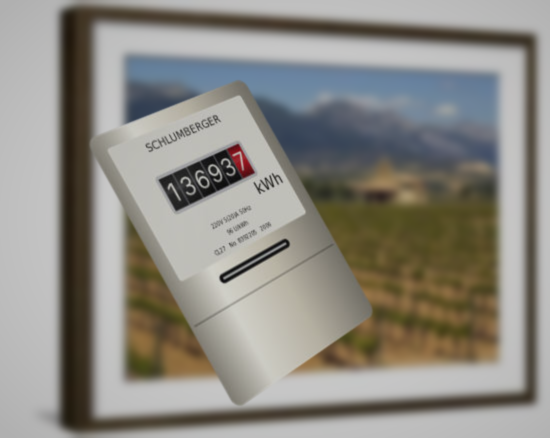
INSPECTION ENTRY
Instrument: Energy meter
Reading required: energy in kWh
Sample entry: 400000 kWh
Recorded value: 13693.7 kWh
